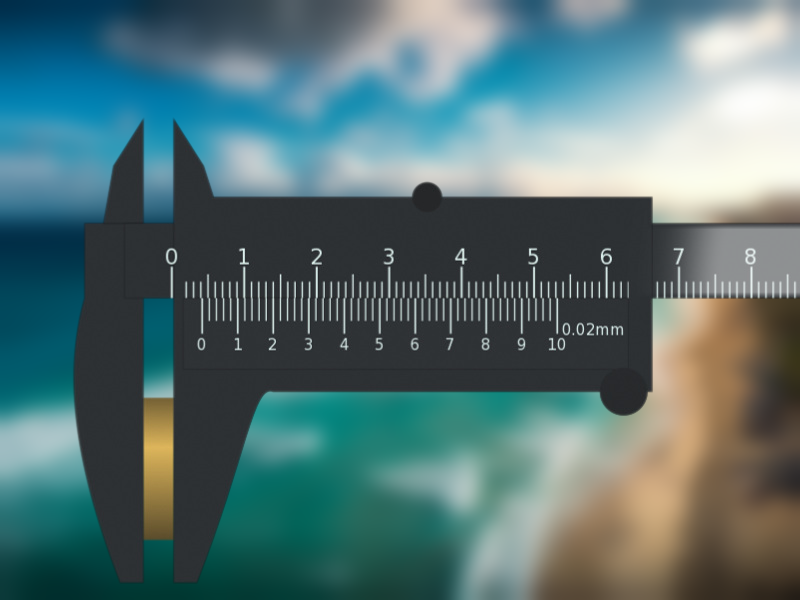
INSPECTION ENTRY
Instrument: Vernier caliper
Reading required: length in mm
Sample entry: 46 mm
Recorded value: 4.2 mm
